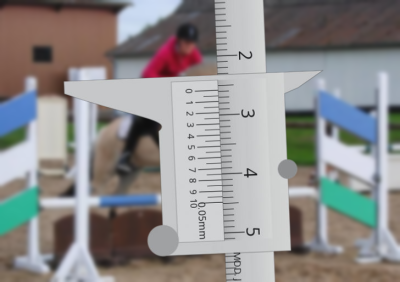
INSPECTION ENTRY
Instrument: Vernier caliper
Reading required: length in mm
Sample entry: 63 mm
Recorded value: 25.8 mm
